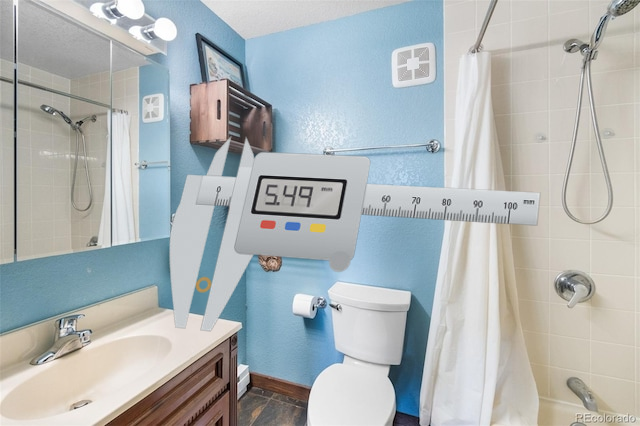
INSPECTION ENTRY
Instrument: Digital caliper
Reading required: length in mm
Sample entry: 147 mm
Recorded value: 5.49 mm
